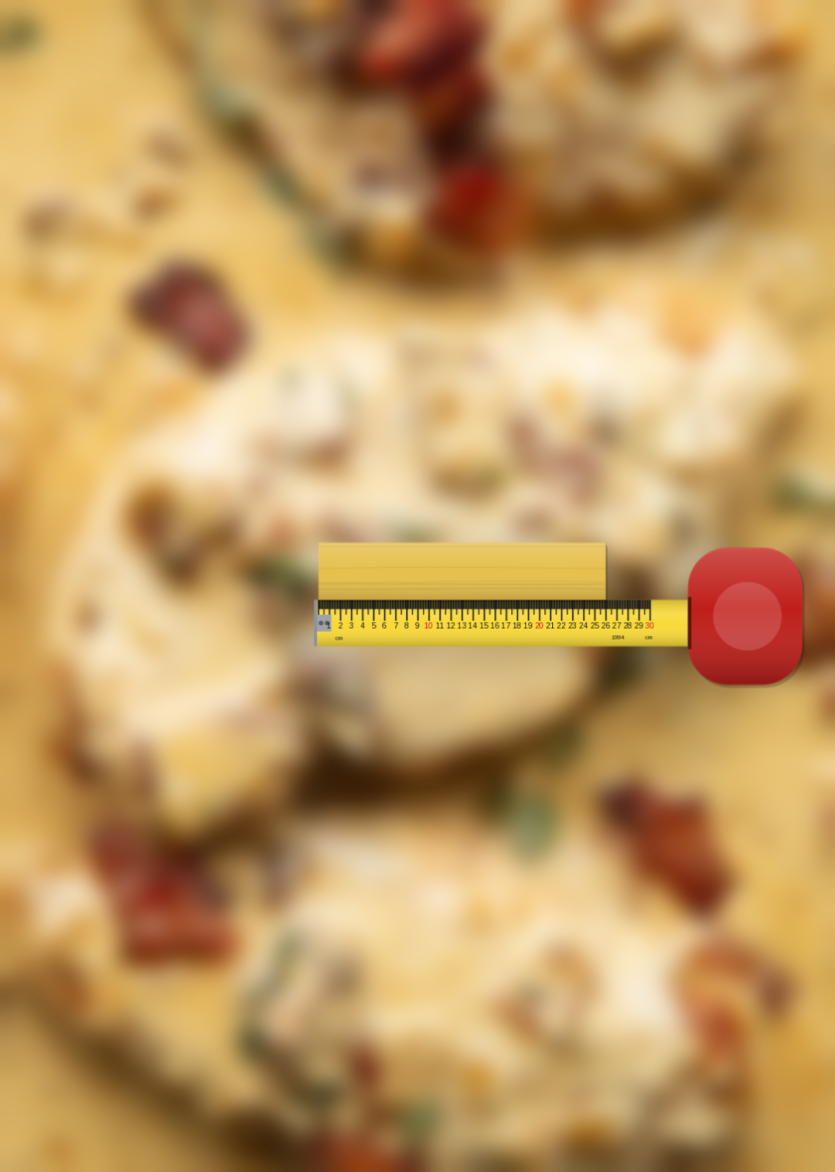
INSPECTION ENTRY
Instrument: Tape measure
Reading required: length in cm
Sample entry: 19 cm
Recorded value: 26 cm
